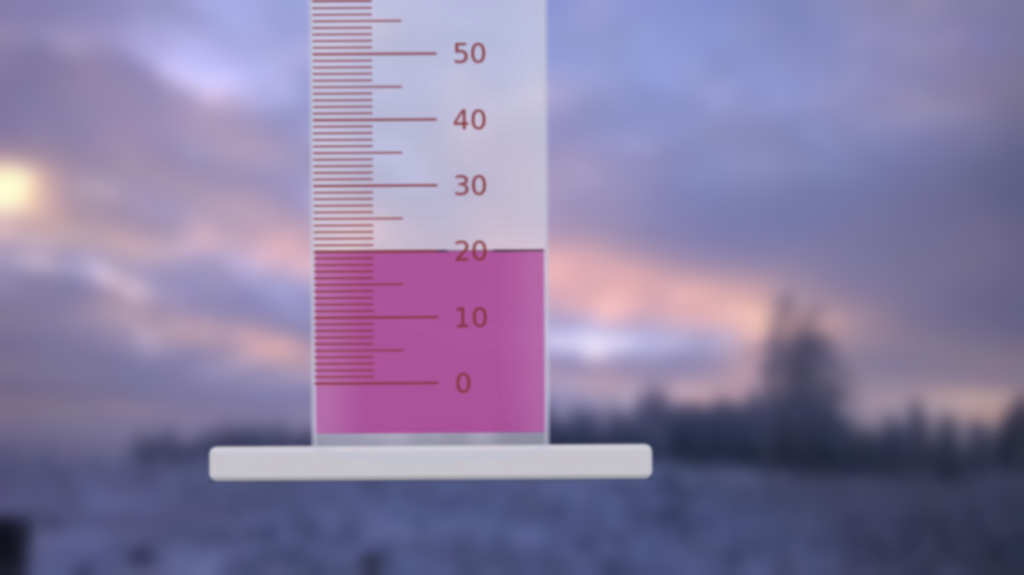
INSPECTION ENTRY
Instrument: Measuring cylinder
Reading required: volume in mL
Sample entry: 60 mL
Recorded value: 20 mL
